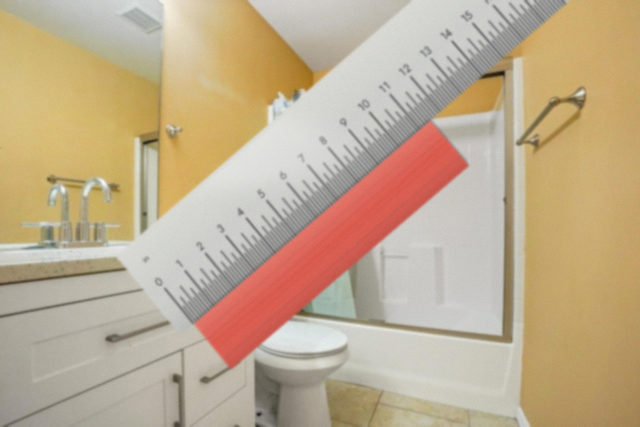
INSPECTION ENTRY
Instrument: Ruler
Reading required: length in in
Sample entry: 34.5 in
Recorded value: 11.5 in
